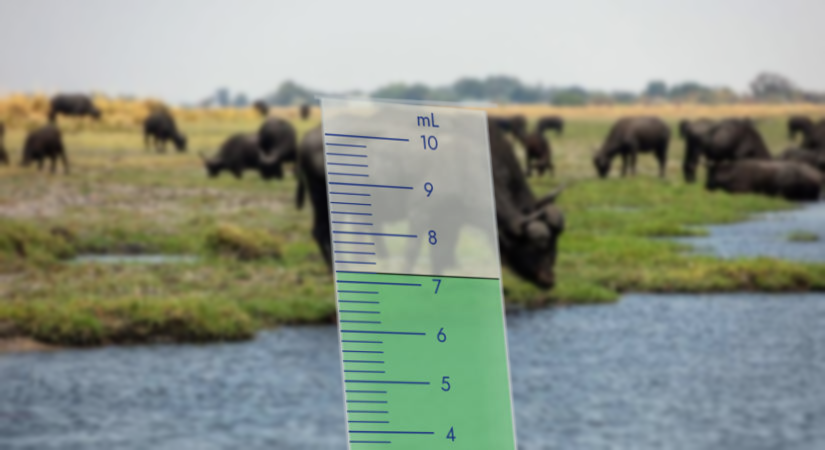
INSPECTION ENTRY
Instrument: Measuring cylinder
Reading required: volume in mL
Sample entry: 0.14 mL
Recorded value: 7.2 mL
